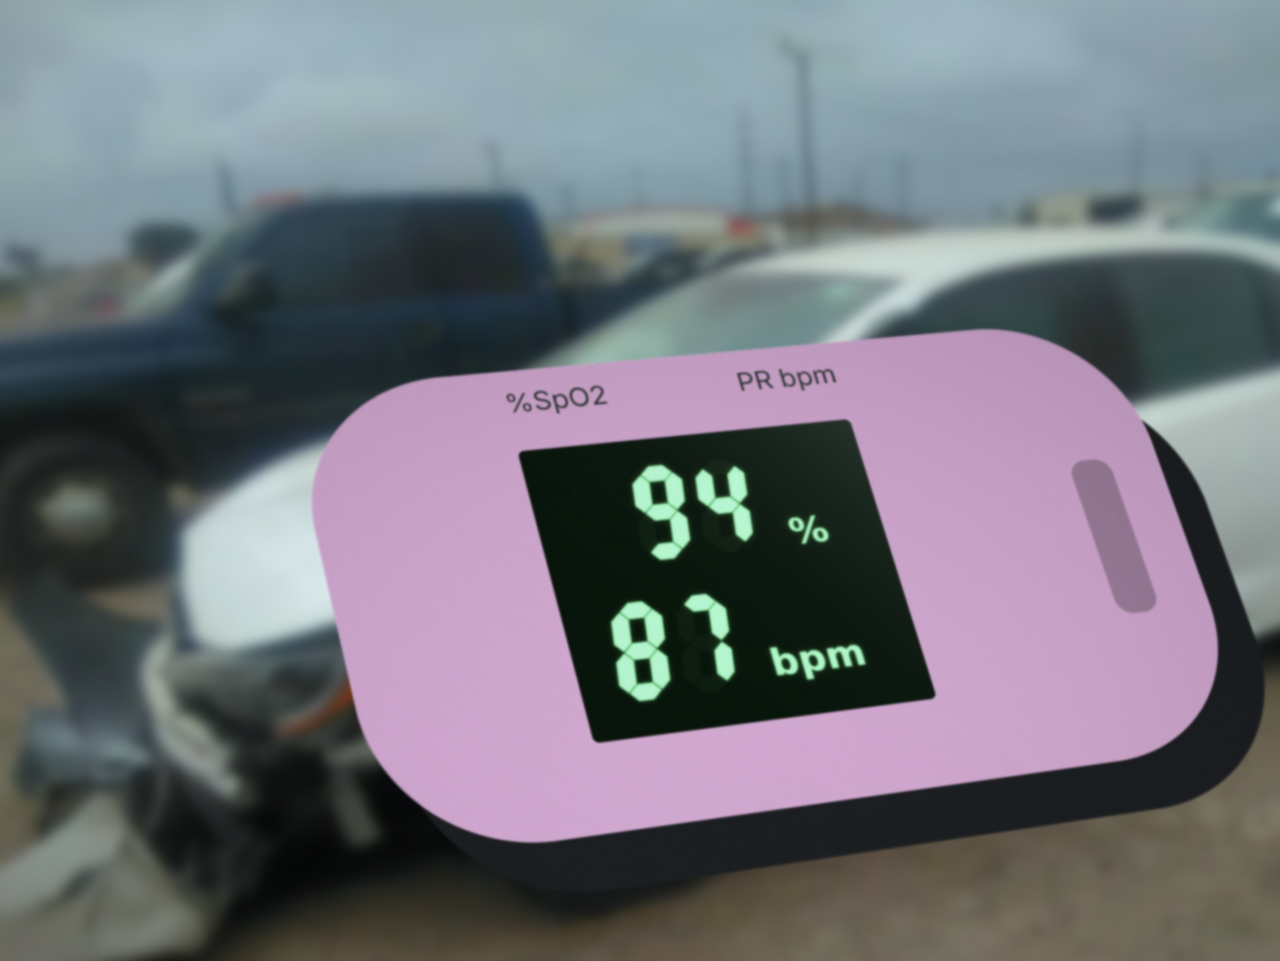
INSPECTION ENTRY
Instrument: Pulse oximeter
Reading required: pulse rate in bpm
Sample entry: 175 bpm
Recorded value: 87 bpm
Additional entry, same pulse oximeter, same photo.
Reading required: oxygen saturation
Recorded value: 94 %
